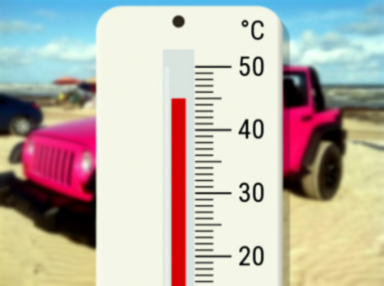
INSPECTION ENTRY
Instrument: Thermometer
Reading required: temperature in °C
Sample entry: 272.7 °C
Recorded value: 45 °C
